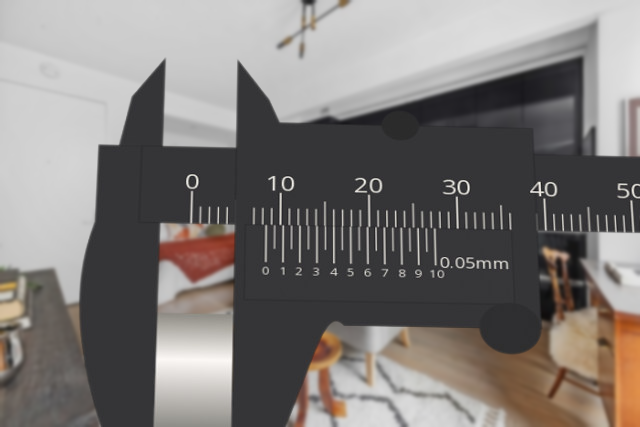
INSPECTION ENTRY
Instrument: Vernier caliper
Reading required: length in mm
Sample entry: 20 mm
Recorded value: 8.4 mm
